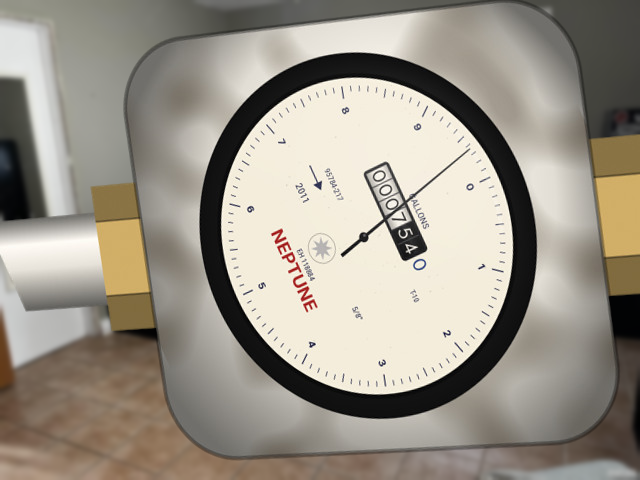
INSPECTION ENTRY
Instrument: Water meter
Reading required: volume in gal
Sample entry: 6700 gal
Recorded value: 7539.6 gal
